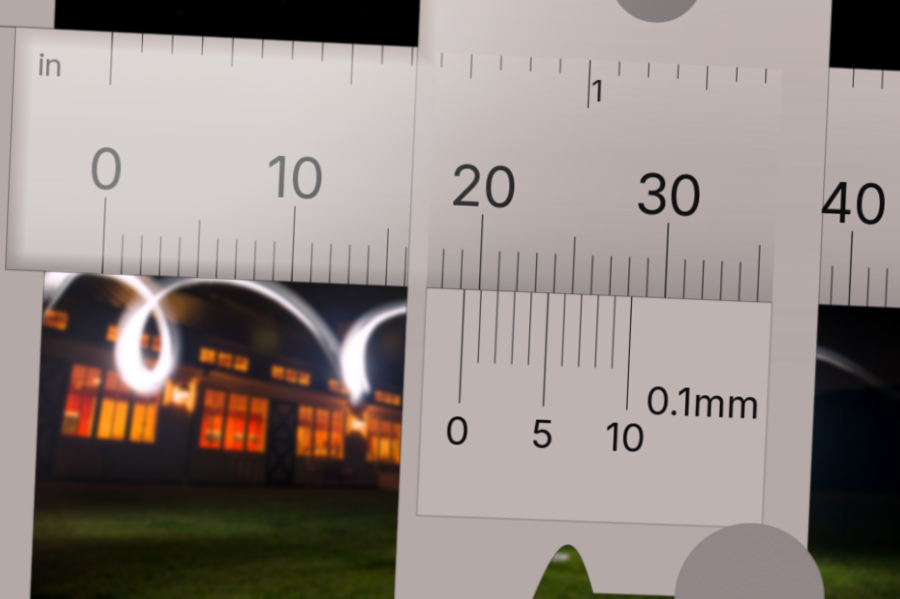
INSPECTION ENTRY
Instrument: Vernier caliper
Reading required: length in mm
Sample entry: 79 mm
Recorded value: 19.2 mm
